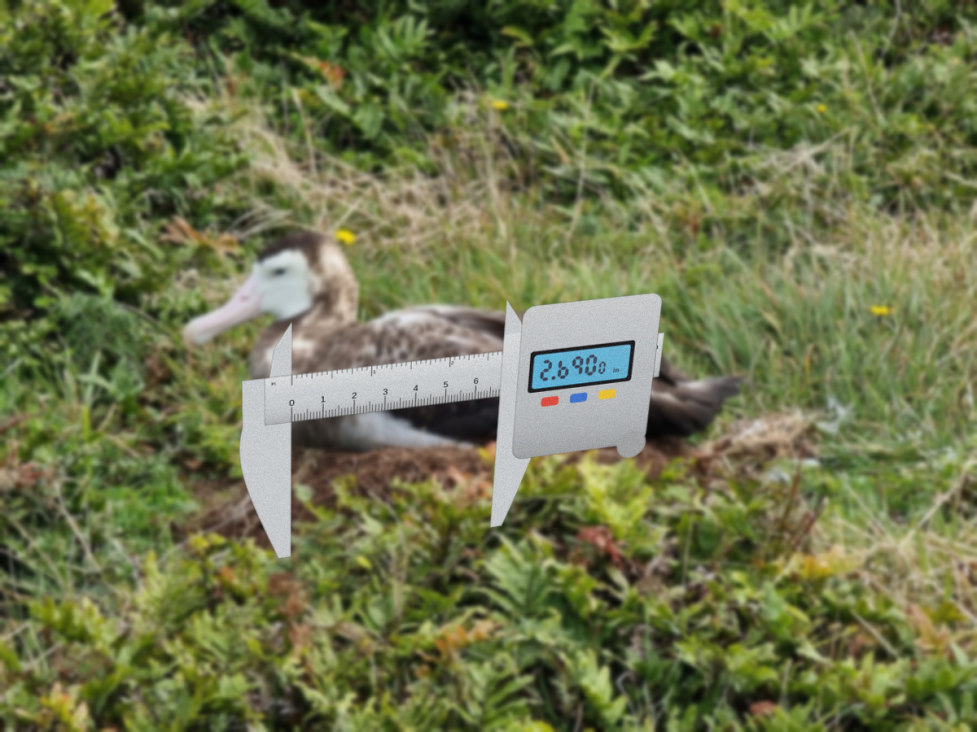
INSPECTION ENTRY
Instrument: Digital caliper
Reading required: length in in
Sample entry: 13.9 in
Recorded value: 2.6900 in
